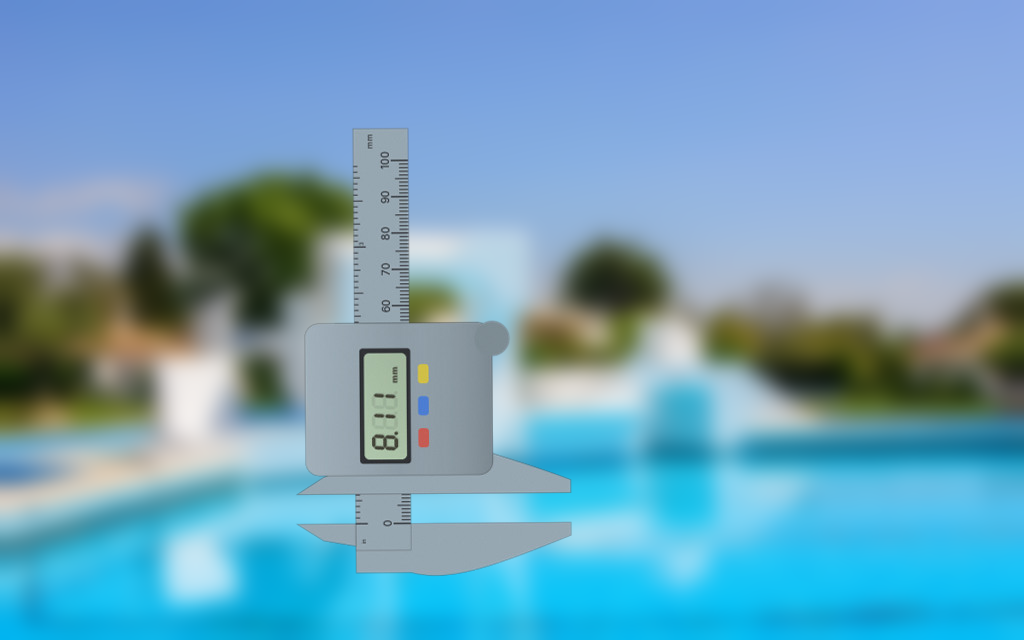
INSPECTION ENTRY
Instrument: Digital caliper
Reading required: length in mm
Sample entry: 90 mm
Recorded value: 8.11 mm
